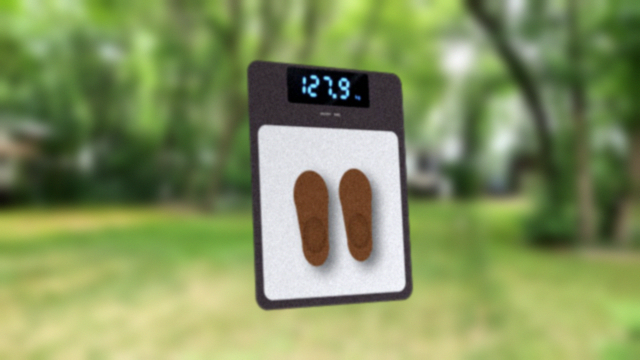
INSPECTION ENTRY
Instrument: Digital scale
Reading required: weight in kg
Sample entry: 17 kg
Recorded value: 127.9 kg
